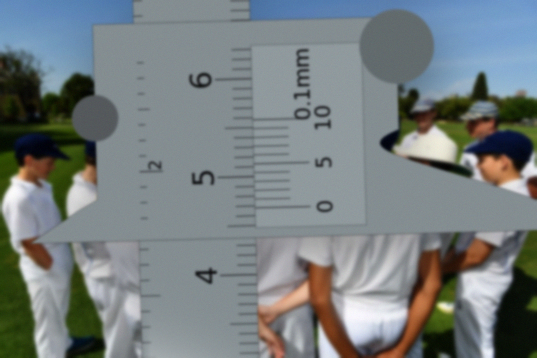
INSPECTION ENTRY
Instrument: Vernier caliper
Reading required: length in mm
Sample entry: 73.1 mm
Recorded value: 46.8 mm
